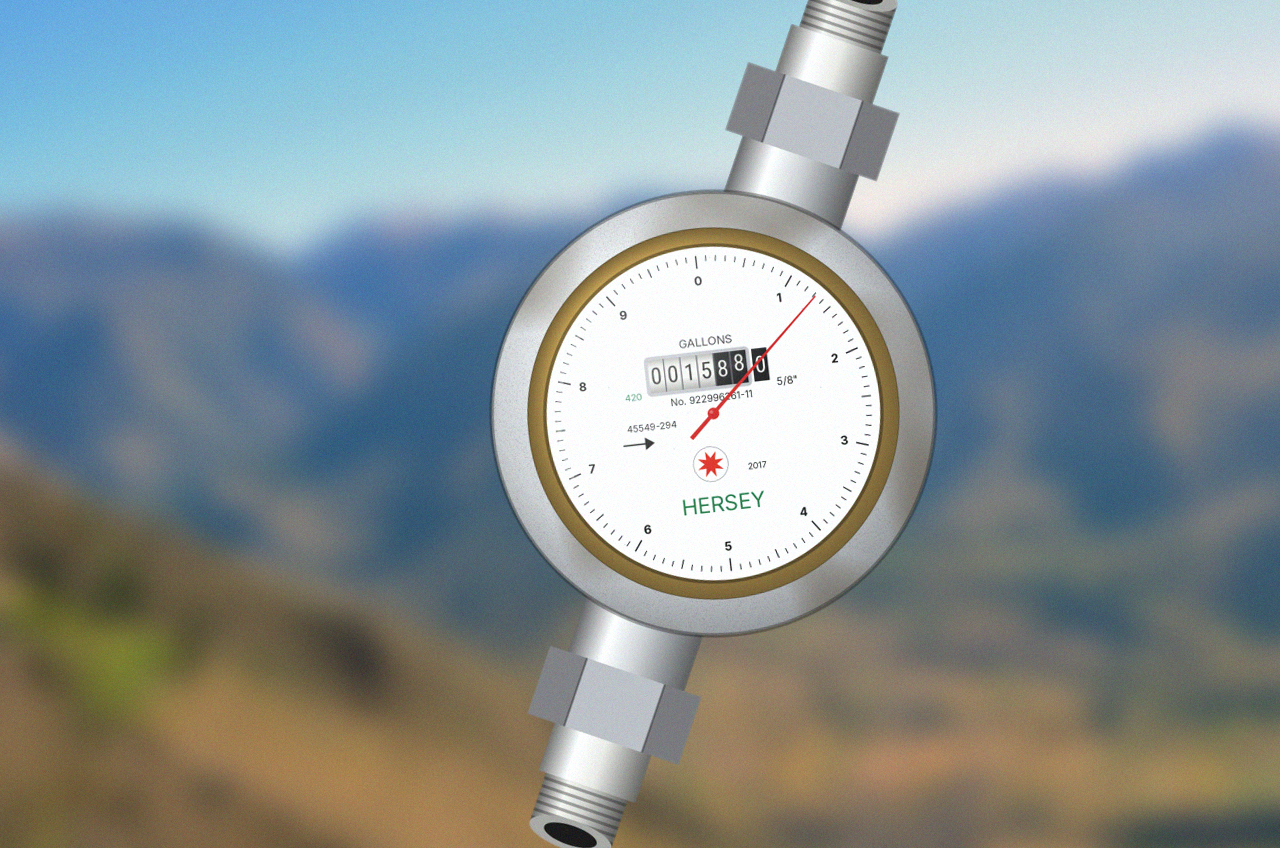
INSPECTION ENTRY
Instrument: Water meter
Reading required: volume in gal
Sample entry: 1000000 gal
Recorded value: 15881.3 gal
